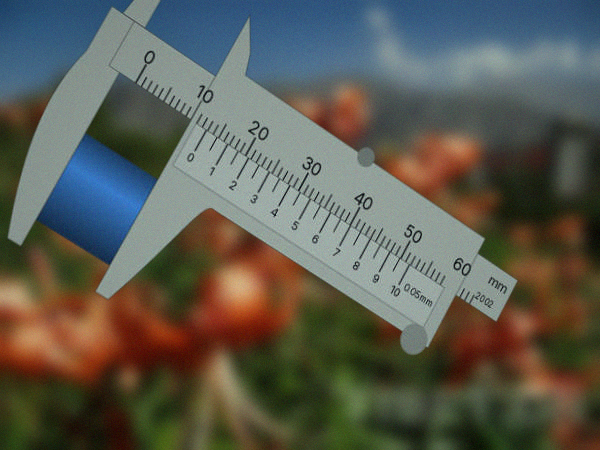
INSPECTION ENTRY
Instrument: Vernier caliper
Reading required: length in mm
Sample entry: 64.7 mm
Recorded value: 12.8 mm
